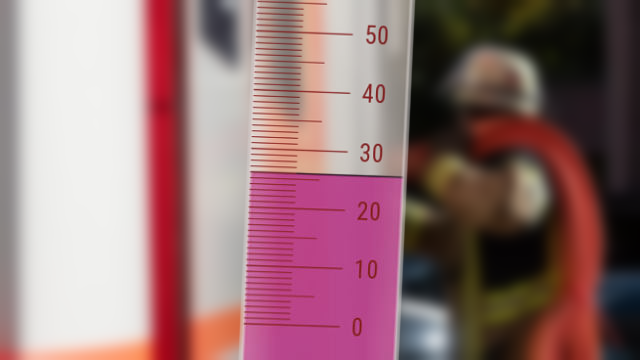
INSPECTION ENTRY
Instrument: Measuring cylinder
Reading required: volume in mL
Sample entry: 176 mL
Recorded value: 26 mL
